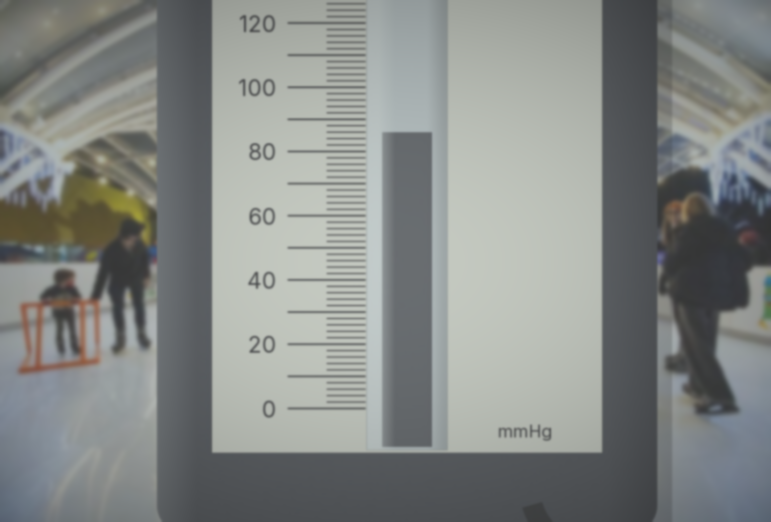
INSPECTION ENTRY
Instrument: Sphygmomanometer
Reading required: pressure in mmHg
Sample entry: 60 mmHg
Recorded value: 86 mmHg
